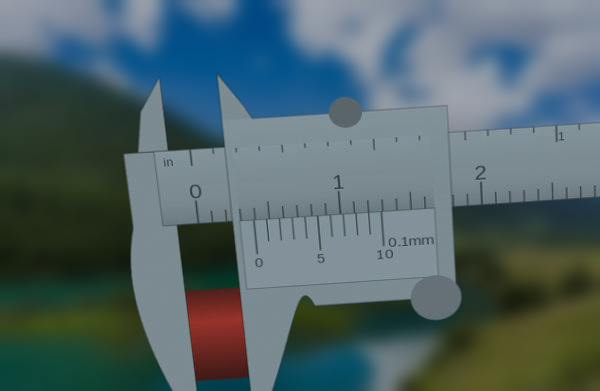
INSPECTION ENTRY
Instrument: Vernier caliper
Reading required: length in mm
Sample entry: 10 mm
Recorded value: 3.9 mm
